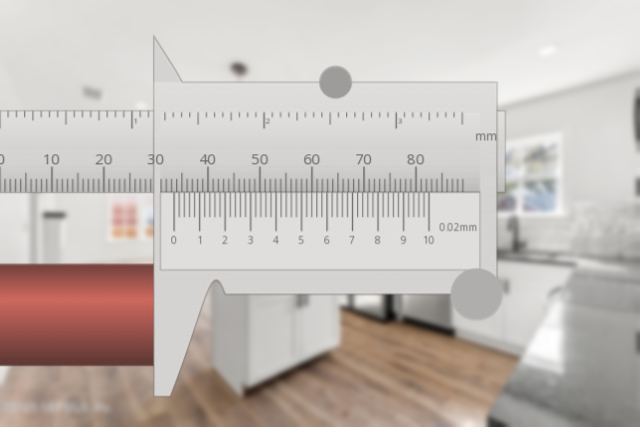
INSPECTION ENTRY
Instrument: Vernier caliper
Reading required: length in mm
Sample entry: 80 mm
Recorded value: 33.5 mm
